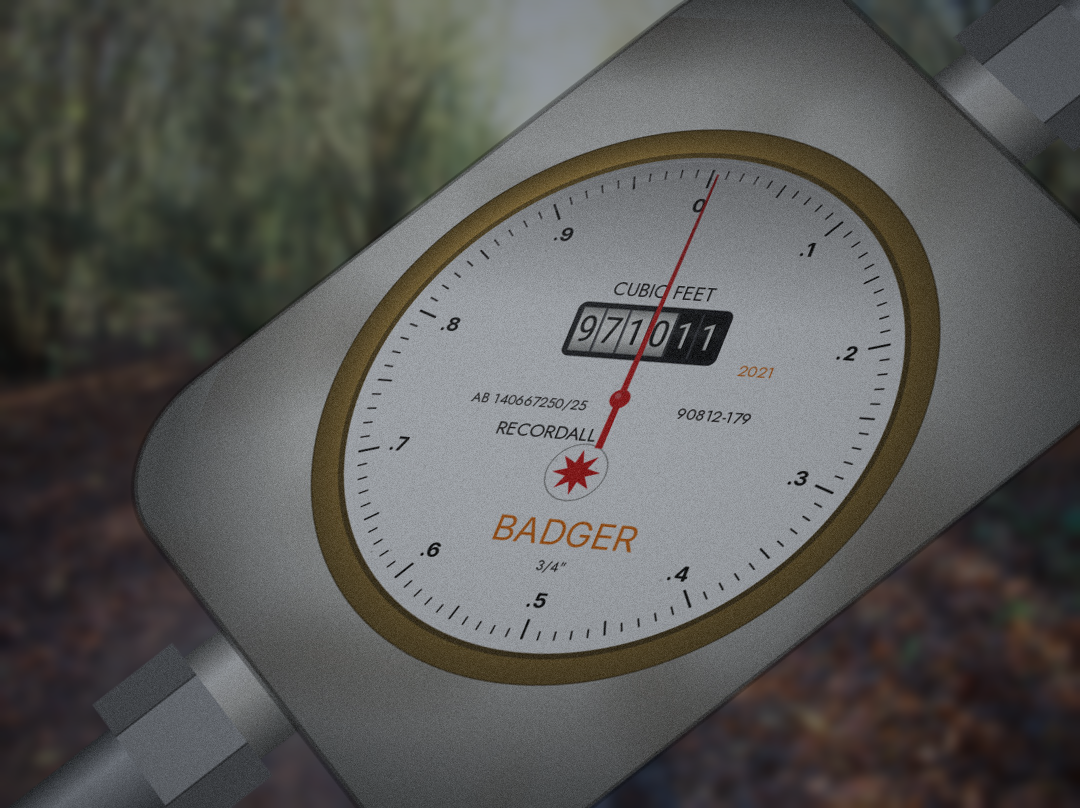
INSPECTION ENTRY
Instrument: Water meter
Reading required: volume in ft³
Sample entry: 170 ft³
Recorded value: 971011.00 ft³
